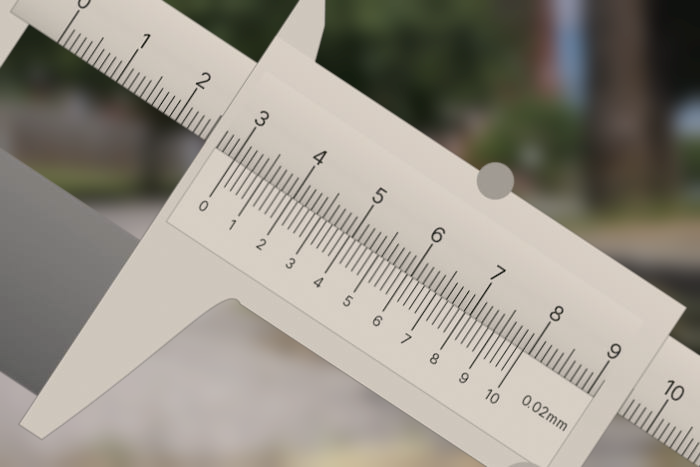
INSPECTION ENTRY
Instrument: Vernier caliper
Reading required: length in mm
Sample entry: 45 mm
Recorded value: 30.0 mm
